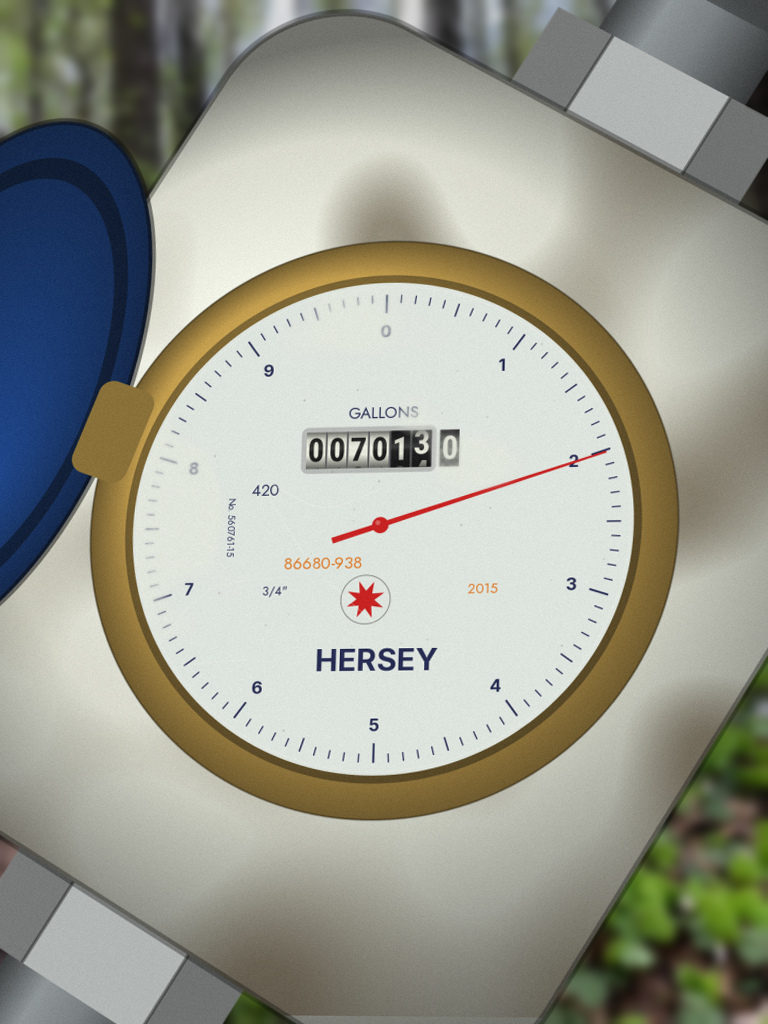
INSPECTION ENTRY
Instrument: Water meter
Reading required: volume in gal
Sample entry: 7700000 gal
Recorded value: 70132.0 gal
